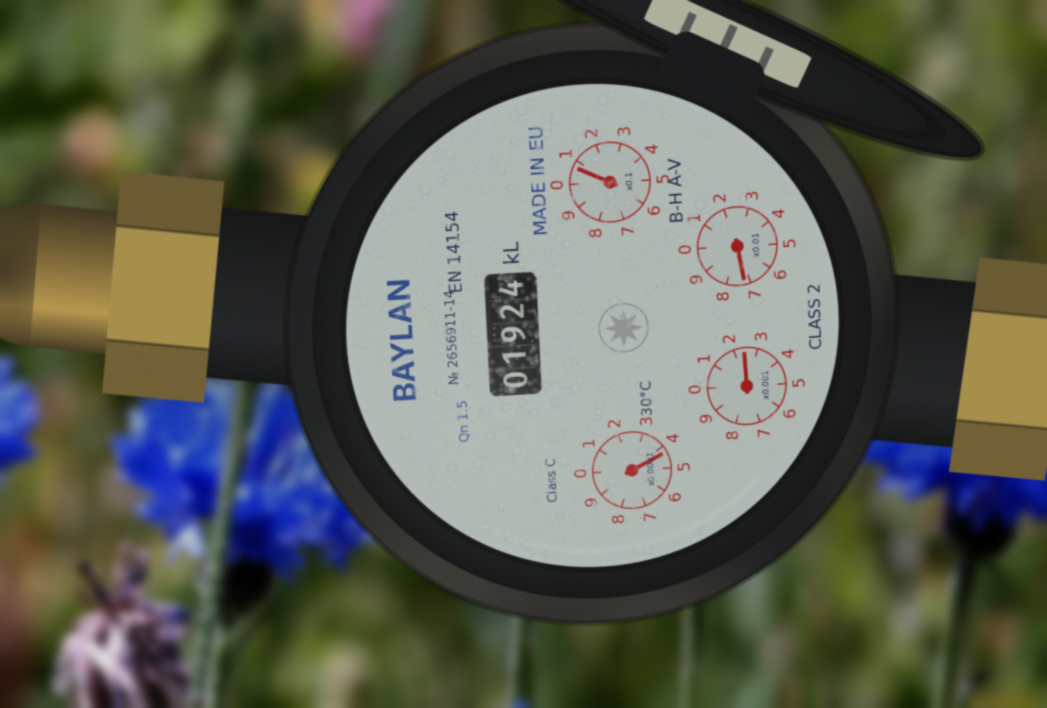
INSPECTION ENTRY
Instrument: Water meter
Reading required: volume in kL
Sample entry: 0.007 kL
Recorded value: 1924.0724 kL
